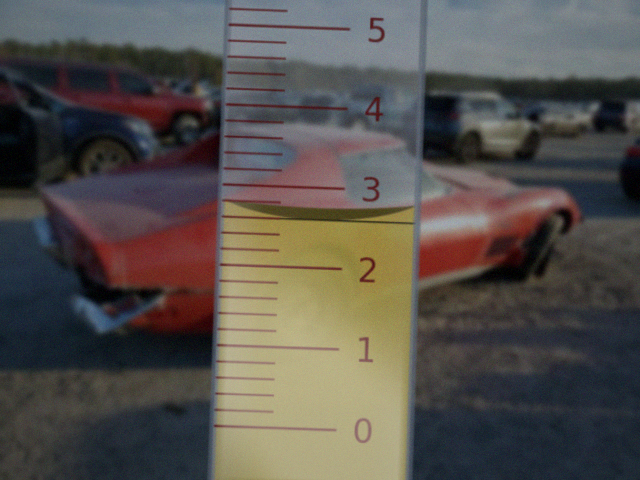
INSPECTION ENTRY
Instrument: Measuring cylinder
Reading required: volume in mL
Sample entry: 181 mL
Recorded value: 2.6 mL
